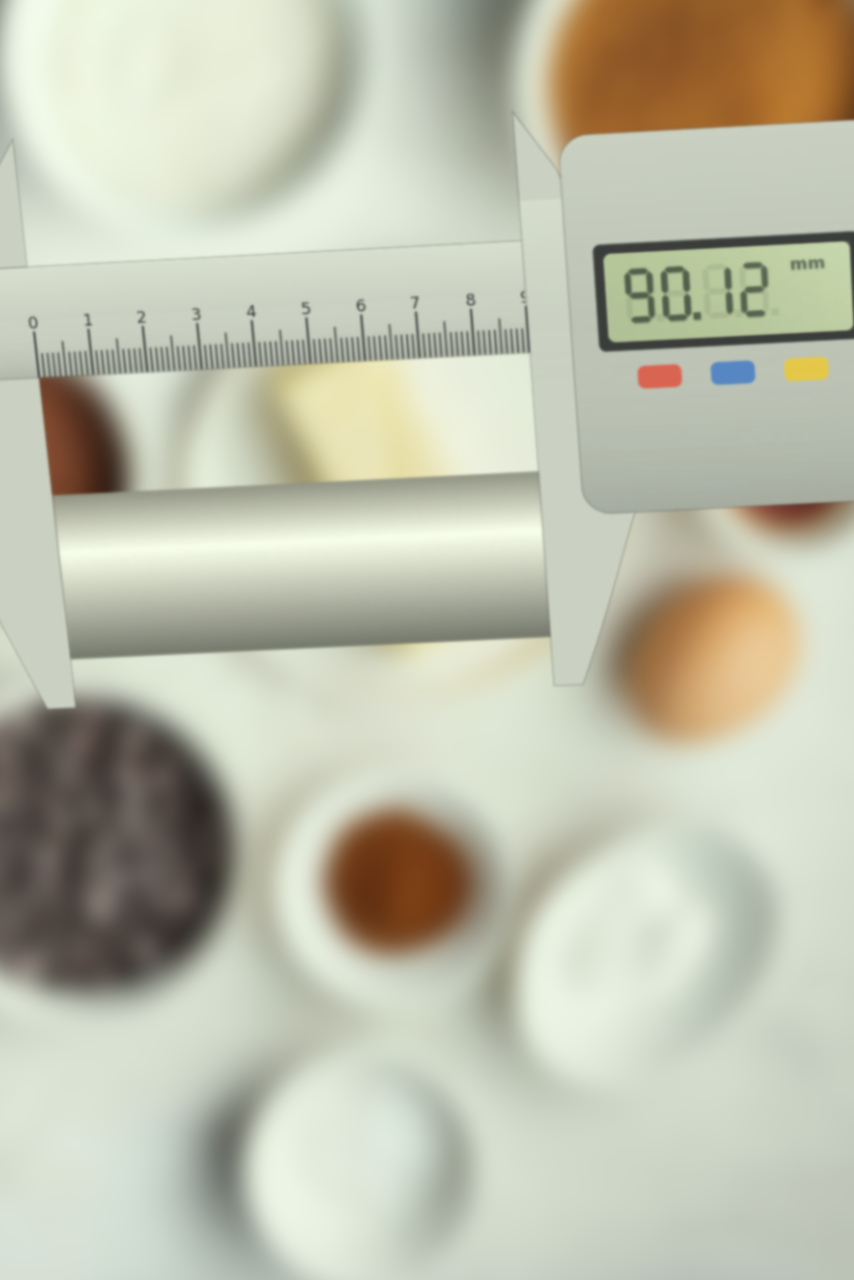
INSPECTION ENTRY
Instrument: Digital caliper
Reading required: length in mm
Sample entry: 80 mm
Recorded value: 90.12 mm
